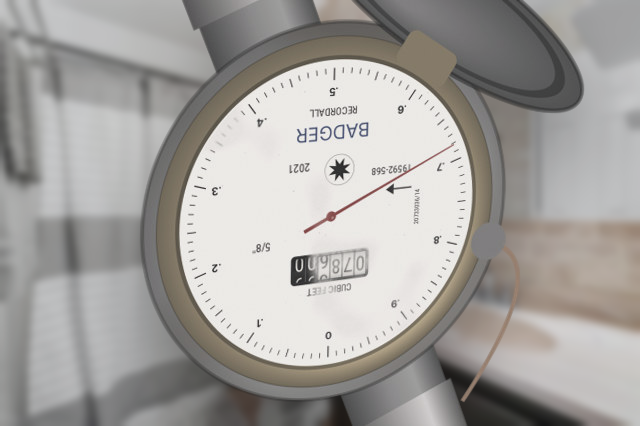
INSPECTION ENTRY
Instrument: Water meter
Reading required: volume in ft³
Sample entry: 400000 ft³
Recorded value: 78599.68 ft³
